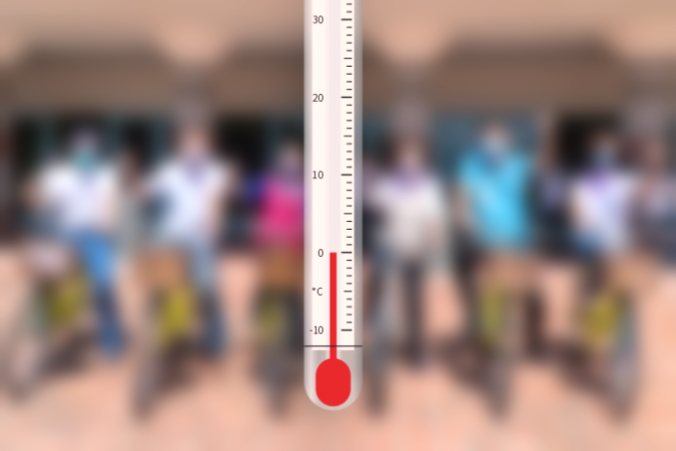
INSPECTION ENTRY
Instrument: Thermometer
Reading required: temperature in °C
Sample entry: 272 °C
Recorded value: 0 °C
